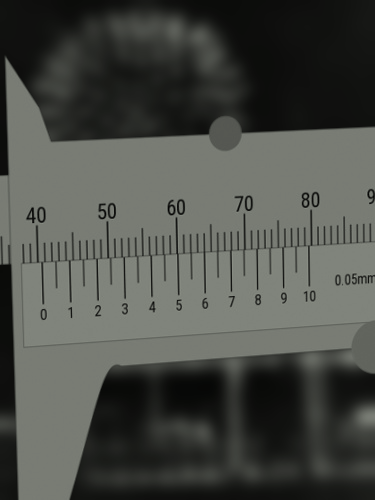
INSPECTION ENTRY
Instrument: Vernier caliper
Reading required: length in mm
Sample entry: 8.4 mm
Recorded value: 40.6 mm
